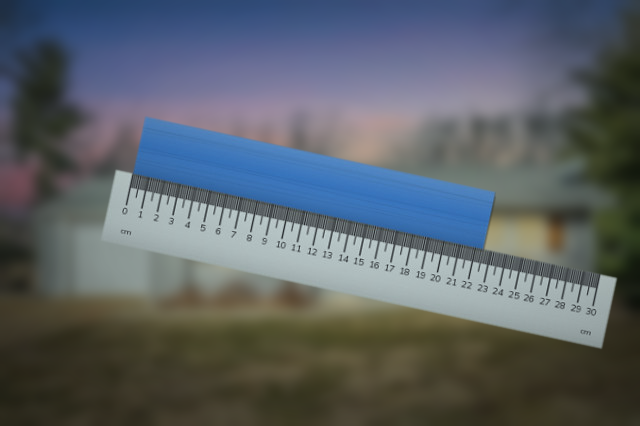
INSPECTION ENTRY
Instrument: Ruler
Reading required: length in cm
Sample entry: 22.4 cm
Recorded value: 22.5 cm
